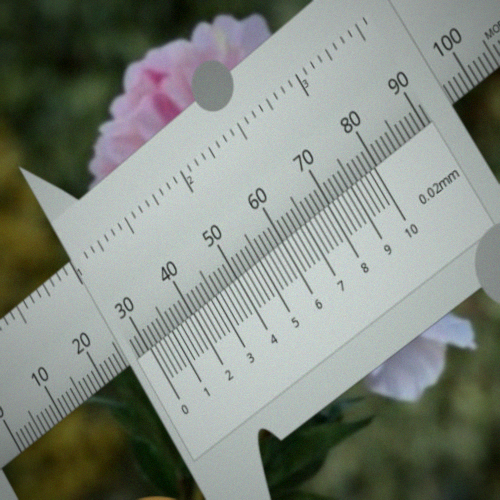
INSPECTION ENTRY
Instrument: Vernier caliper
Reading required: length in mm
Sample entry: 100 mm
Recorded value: 30.5 mm
